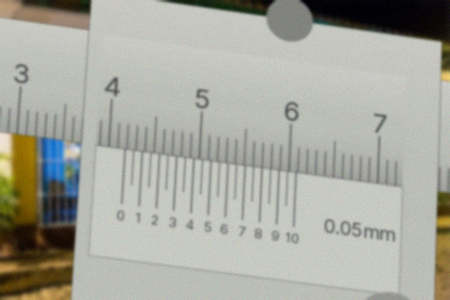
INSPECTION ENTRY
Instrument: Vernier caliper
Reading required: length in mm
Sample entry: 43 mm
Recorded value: 41.8 mm
